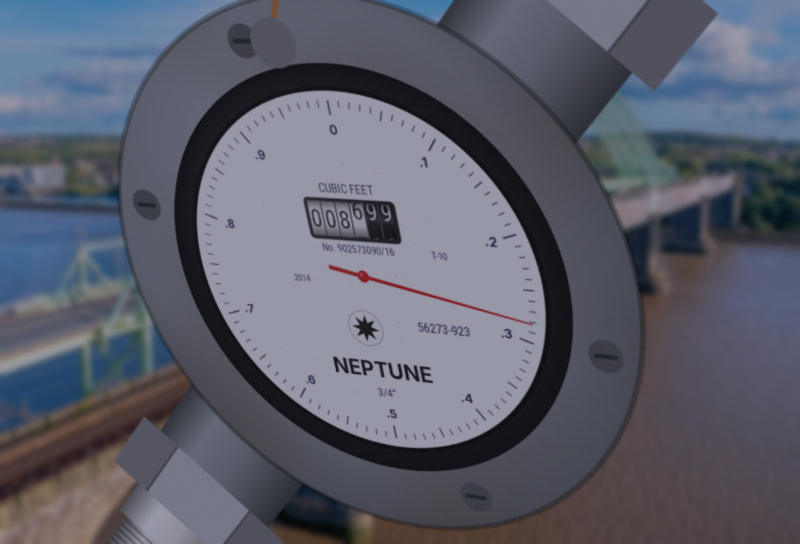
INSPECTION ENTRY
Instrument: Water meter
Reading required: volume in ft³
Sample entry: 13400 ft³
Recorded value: 8699.28 ft³
